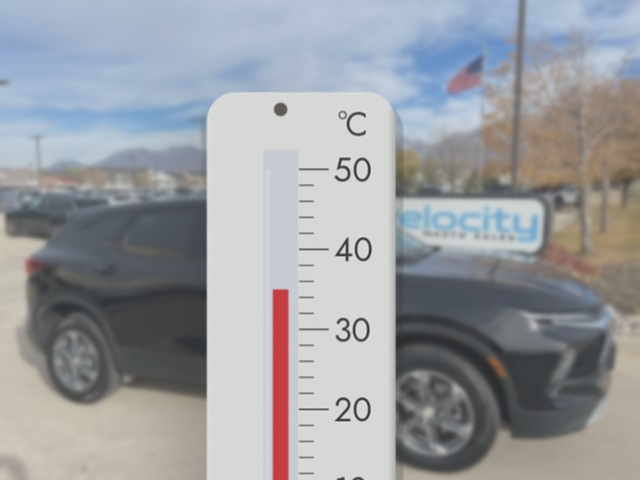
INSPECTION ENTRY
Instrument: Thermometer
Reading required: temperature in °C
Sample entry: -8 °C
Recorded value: 35 °C
